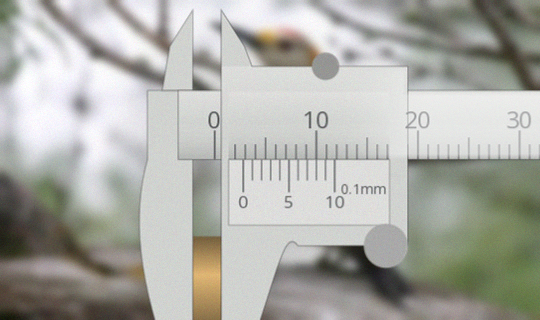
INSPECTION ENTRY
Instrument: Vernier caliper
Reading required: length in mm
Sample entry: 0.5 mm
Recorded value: 2.8 mm
